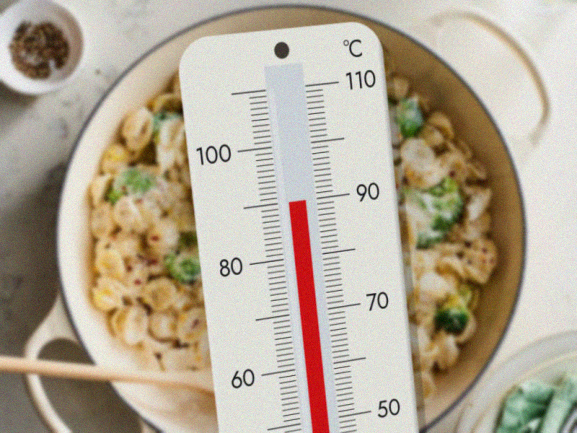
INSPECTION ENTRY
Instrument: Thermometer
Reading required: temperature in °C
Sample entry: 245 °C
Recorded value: 90 °C
